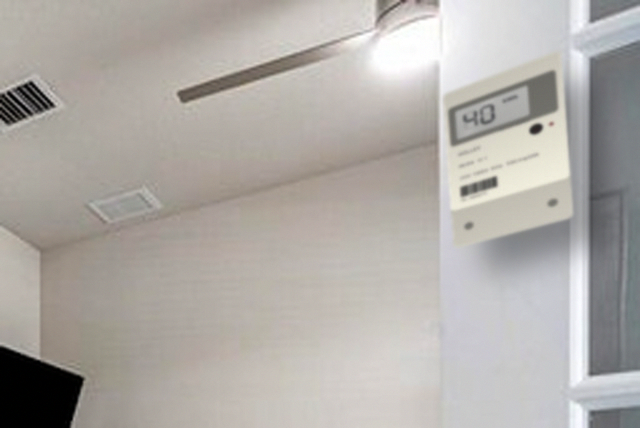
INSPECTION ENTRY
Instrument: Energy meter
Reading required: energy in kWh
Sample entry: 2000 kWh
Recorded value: 40 kWh
